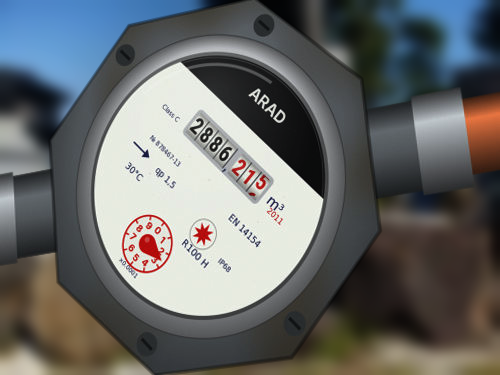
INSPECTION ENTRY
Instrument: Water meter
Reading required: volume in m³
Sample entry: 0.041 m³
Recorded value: 2886.2152 m³
